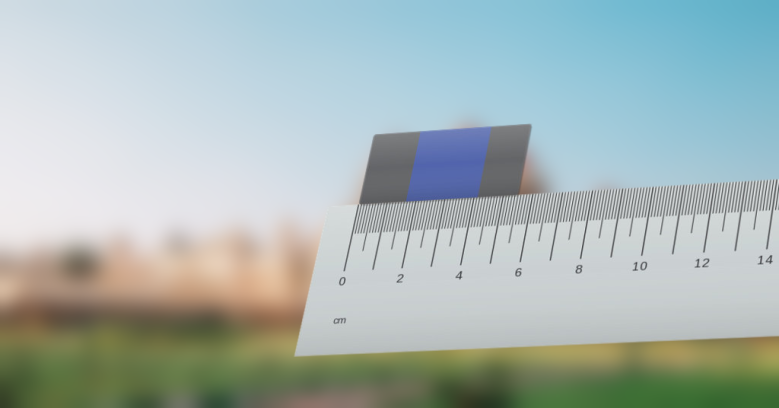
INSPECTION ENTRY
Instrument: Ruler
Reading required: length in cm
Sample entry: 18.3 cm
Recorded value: 5.5 cm
